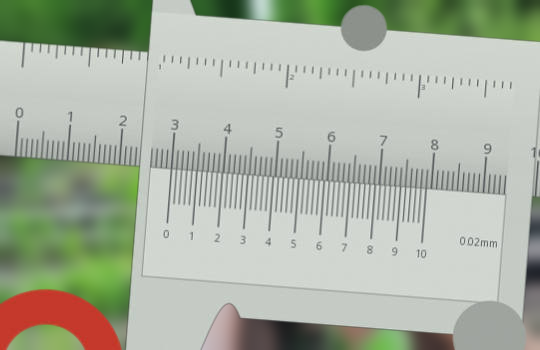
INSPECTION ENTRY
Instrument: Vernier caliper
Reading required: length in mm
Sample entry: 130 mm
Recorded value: 30.0 mm
